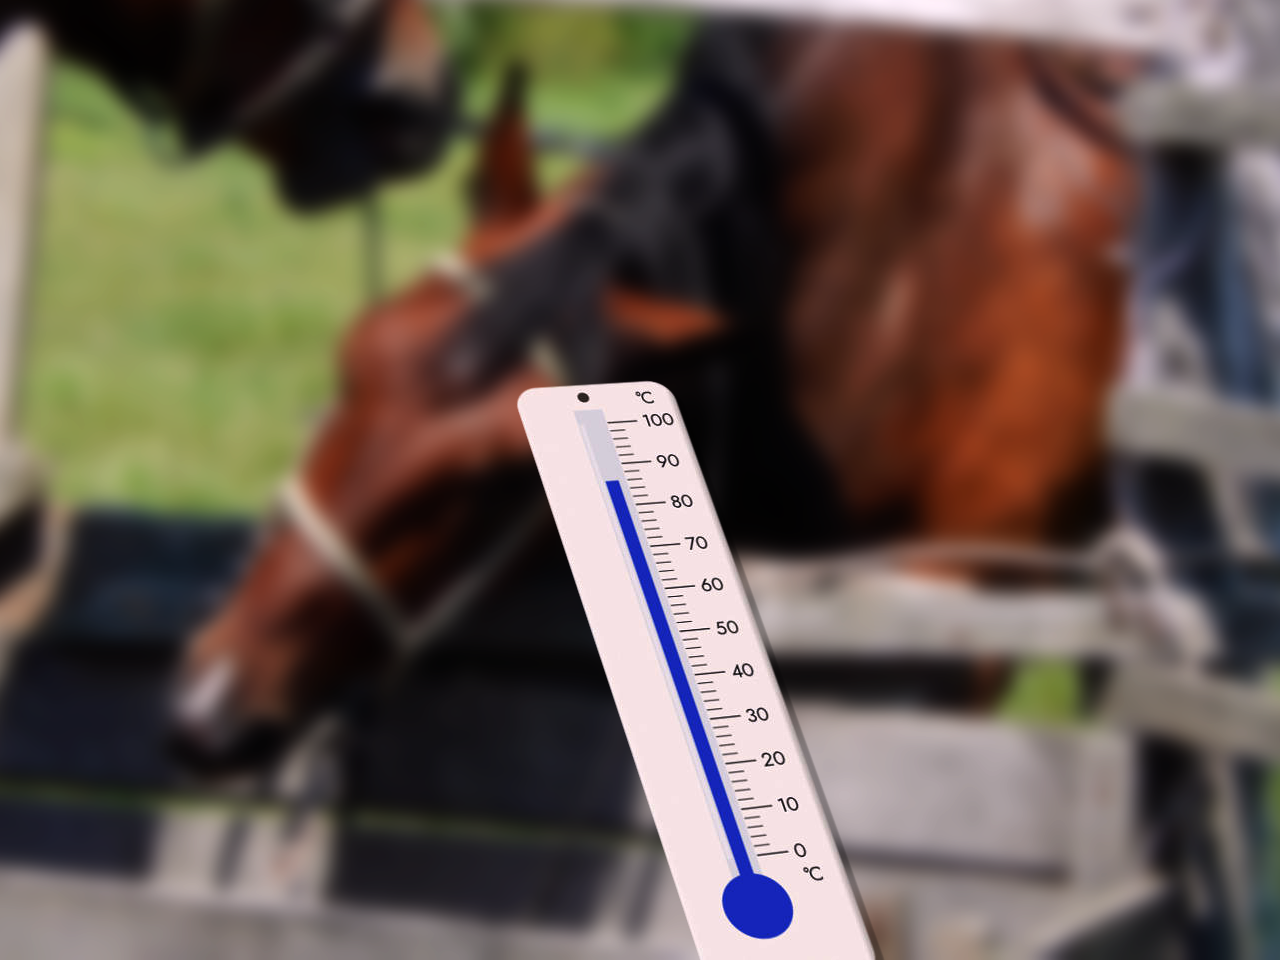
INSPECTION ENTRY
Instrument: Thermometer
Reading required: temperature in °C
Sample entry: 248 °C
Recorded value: 86 °C
